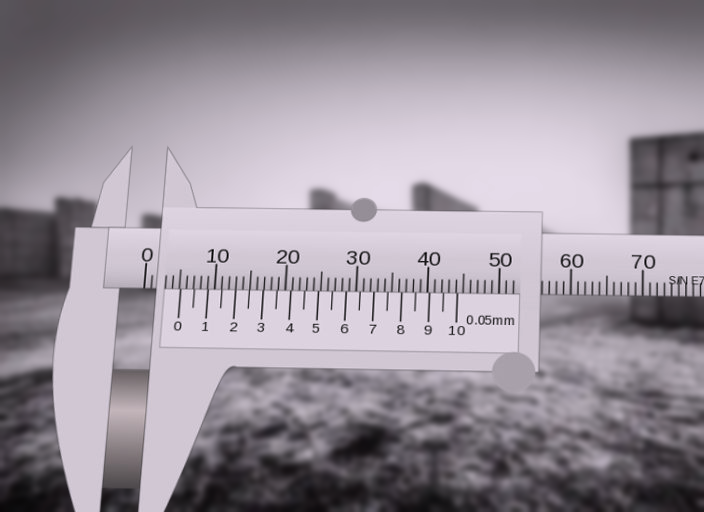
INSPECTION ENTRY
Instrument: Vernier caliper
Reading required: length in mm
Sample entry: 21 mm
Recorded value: 5.2 mm
